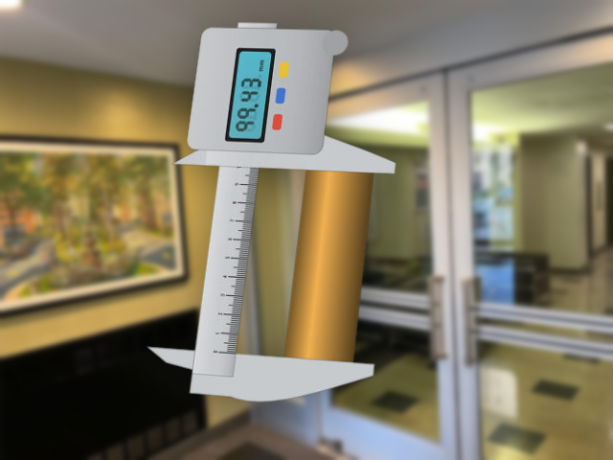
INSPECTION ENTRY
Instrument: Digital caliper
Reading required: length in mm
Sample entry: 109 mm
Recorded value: 99.43 mm
